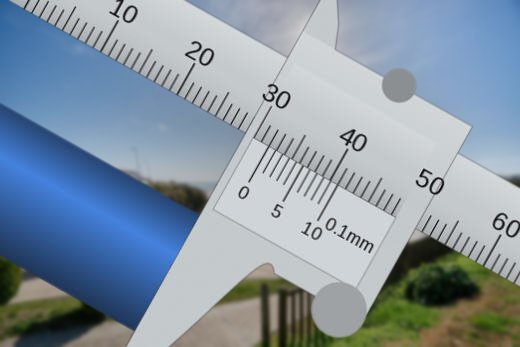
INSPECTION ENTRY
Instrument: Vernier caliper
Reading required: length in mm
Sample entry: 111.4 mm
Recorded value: 32.0 mm
